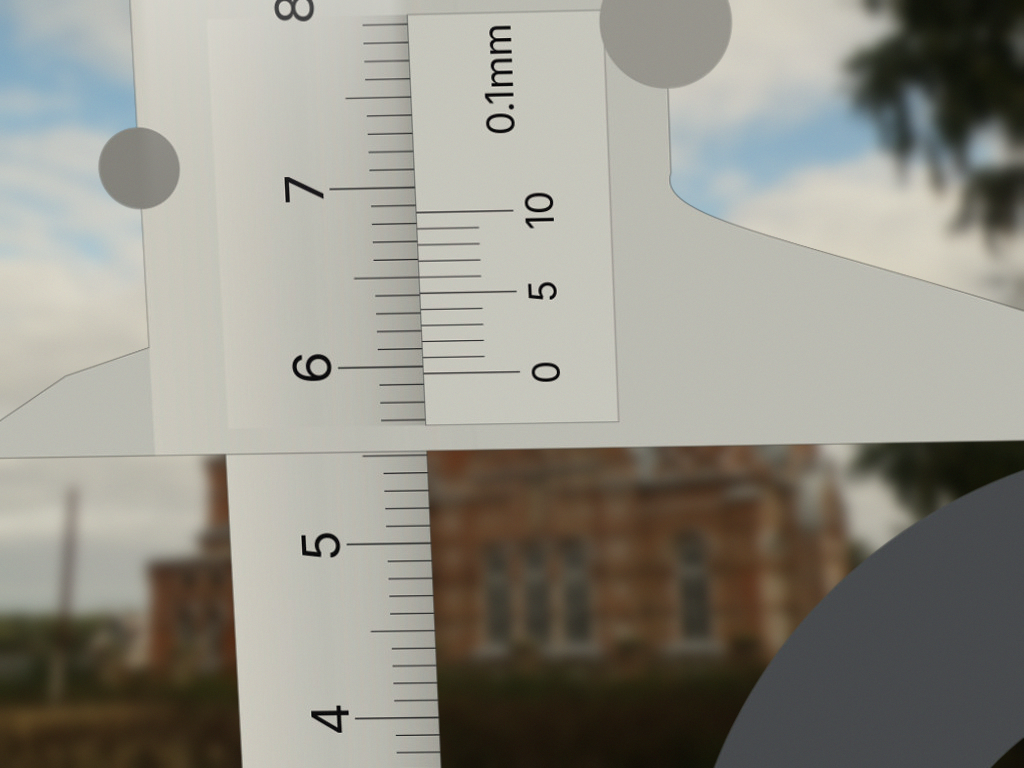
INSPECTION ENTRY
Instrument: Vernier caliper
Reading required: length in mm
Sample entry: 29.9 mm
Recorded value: 59.6 mm
